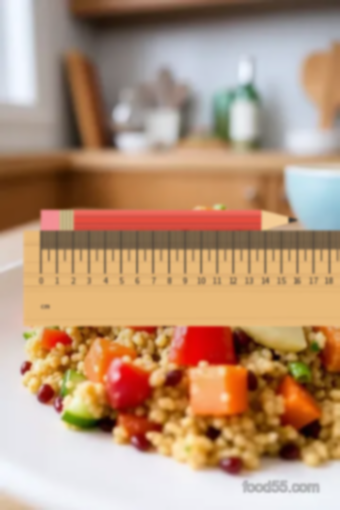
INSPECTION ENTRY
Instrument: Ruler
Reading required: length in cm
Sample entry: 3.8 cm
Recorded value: 16 cm
